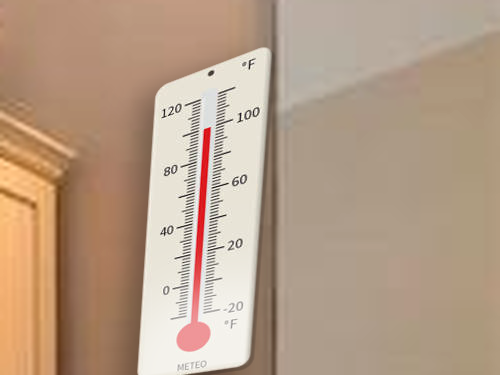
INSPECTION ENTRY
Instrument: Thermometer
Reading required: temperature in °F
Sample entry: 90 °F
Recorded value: 100 °F
